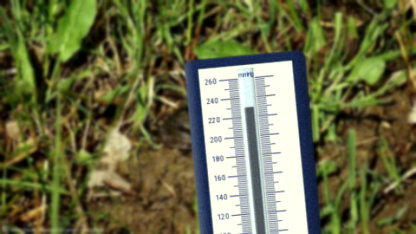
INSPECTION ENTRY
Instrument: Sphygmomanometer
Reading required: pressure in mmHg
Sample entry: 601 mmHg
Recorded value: 230 mmHg
